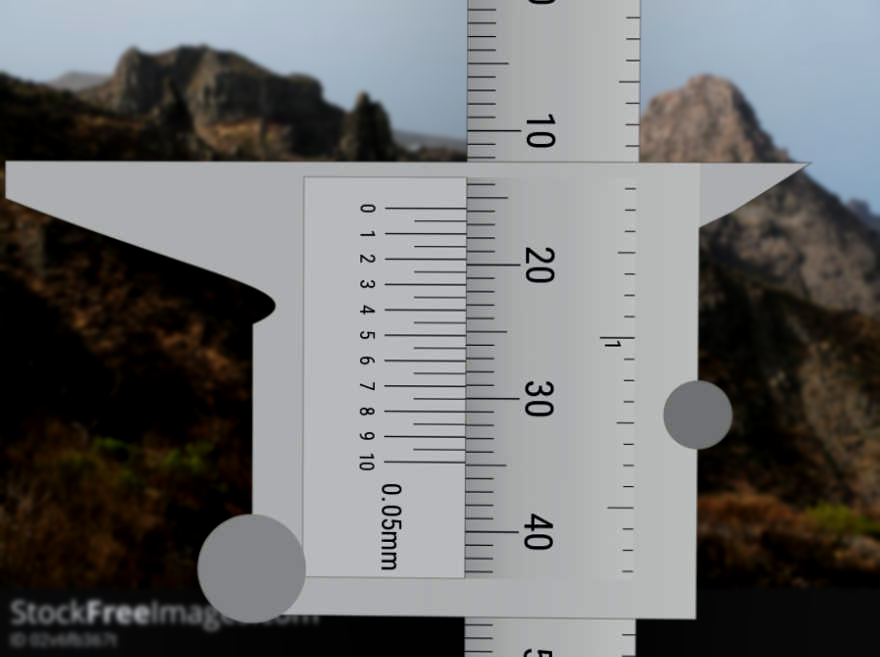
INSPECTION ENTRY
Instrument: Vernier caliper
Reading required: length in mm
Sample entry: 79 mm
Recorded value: 15.8 mm
